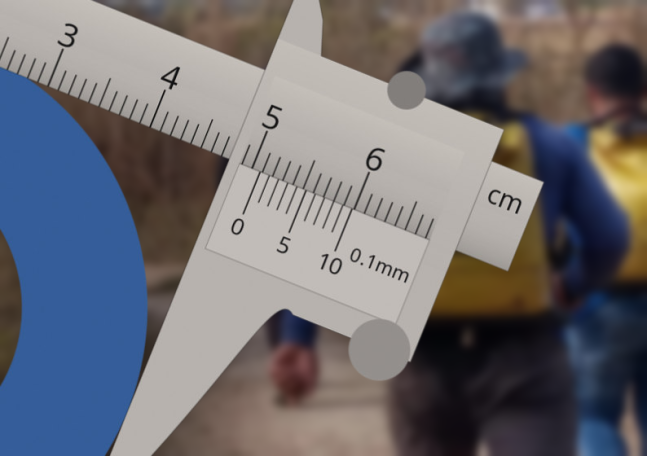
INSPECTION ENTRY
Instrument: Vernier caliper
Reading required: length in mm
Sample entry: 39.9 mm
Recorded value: 50.8 mm
